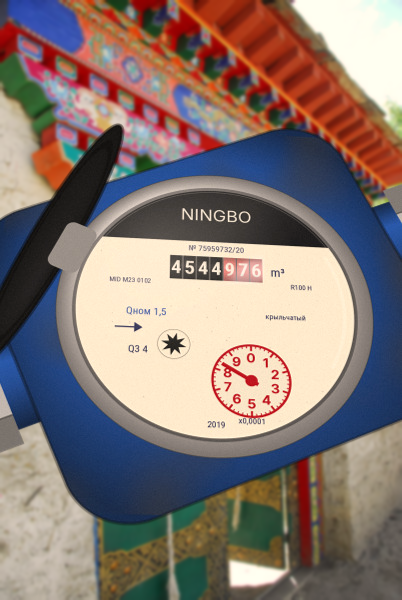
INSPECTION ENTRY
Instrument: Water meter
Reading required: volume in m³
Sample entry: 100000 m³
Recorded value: 4544.9768 m³
